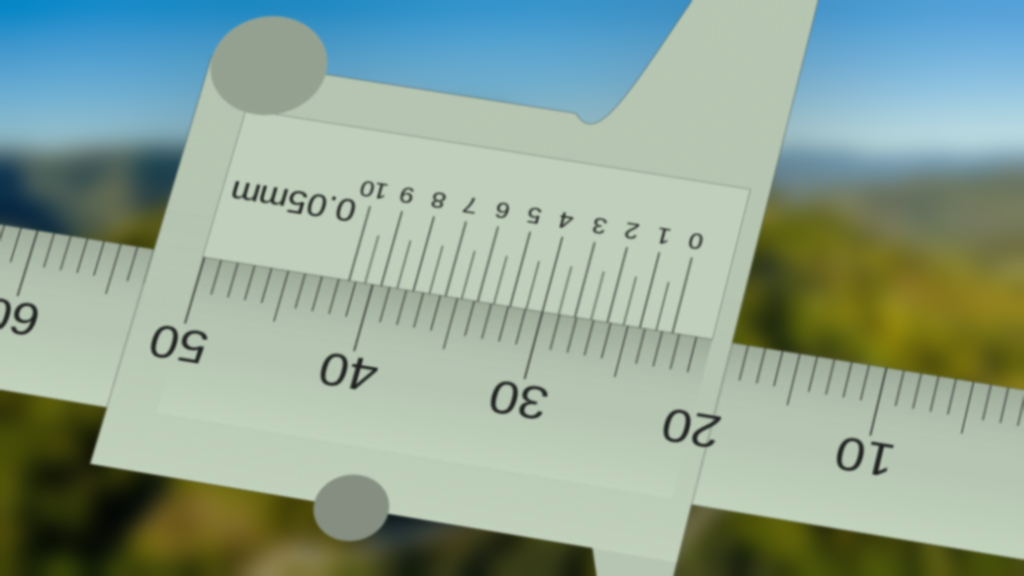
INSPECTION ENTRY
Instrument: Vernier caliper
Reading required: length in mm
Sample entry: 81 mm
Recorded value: 22.4 mm
